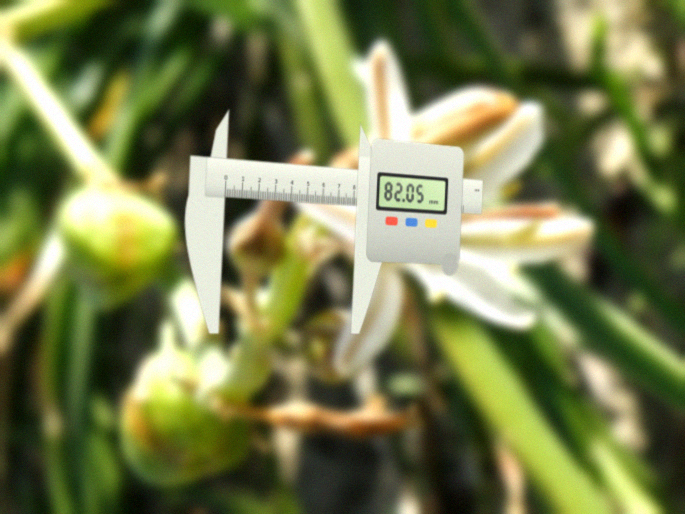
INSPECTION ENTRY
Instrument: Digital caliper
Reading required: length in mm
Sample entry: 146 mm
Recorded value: 82.05 mm
